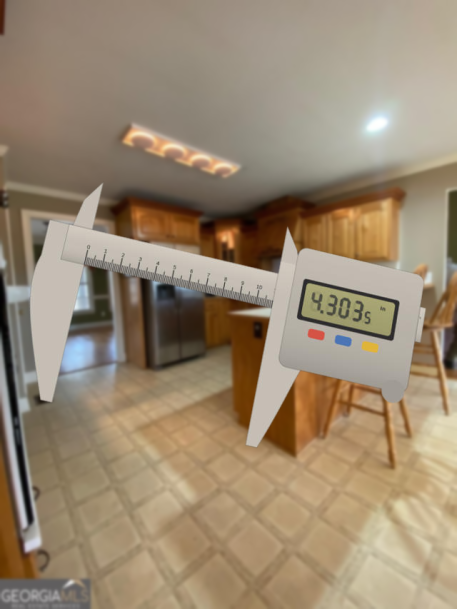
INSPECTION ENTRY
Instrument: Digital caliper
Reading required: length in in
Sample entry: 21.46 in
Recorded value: 4.3035 in
